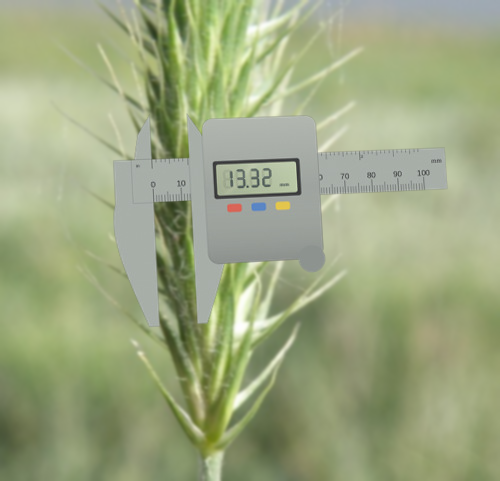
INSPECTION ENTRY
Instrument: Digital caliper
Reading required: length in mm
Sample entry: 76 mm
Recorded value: 13.32 mm
